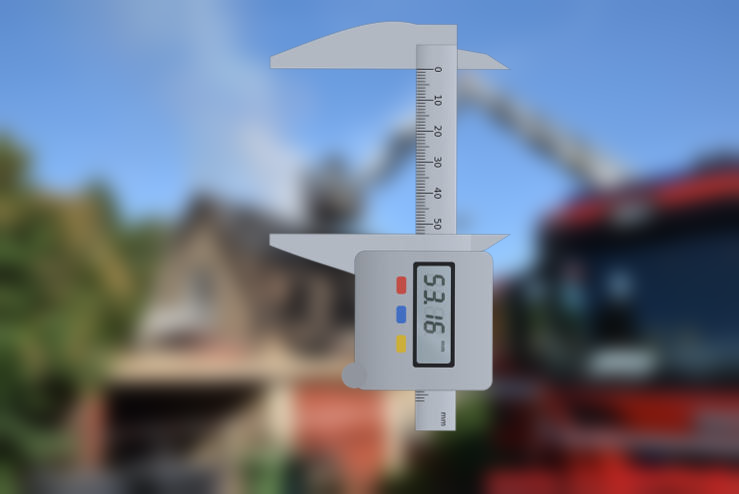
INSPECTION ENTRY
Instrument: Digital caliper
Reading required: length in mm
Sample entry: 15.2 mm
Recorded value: 53.16 mm
